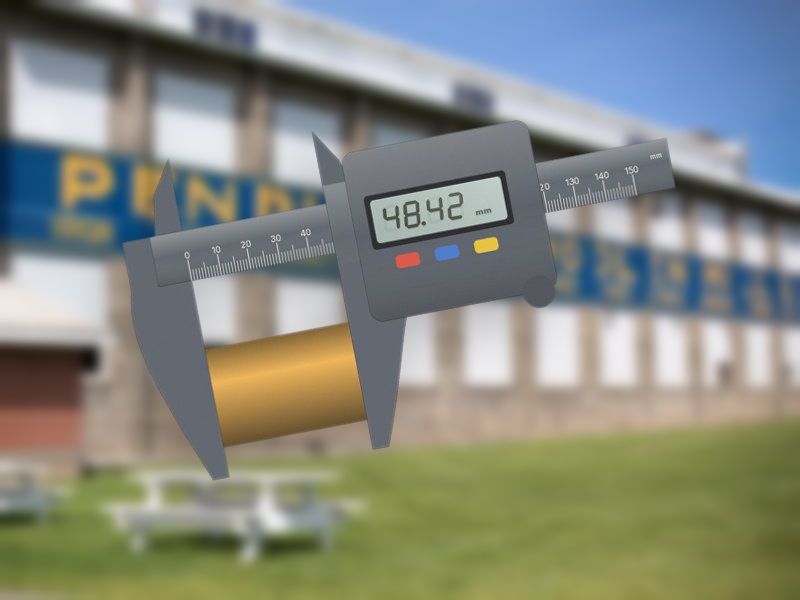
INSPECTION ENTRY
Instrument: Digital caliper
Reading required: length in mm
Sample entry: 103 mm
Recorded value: 48.42 mm
